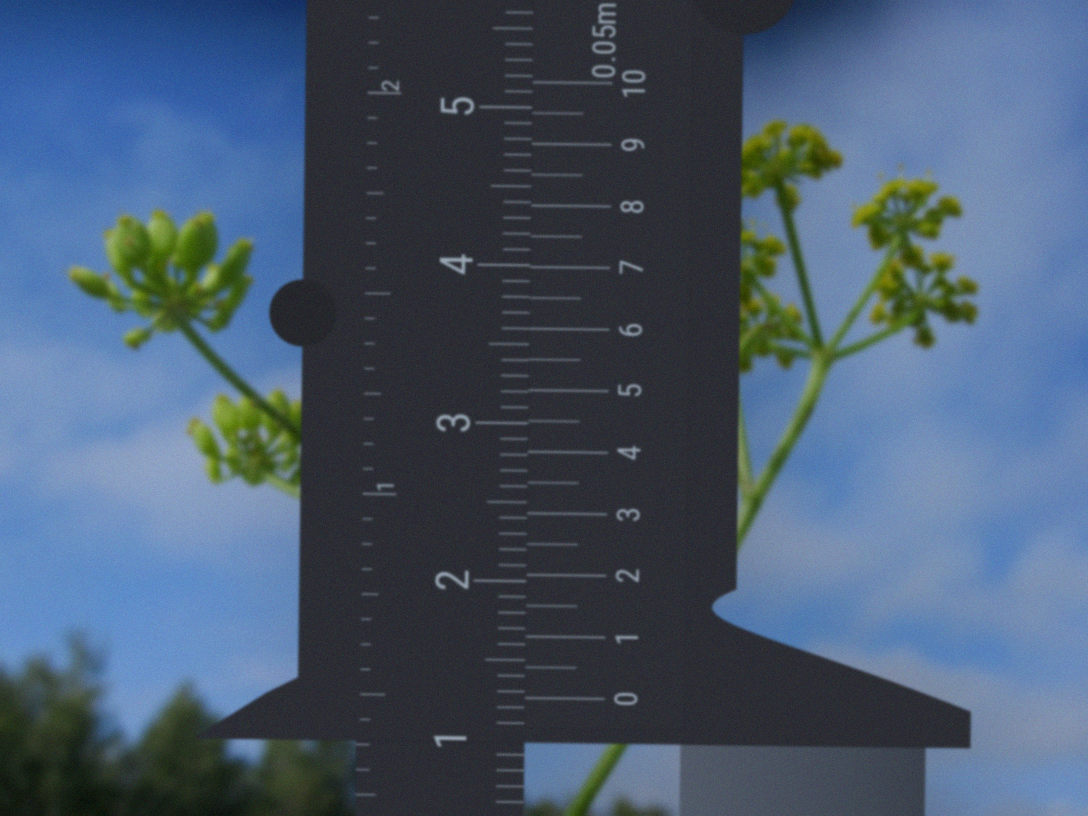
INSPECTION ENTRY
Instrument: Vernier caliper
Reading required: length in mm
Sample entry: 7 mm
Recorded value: 12.6 mm
